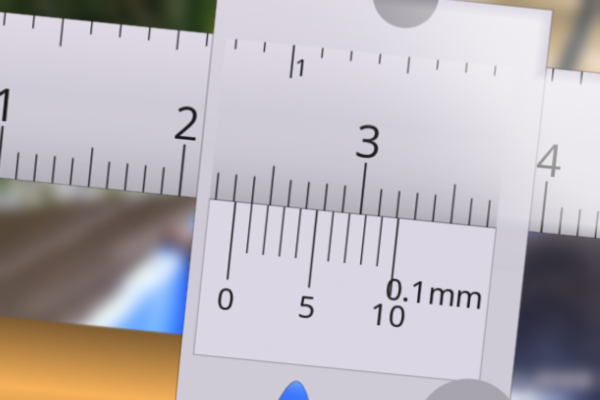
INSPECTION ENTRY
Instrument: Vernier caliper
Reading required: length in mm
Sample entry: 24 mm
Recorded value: 23.1 mm
